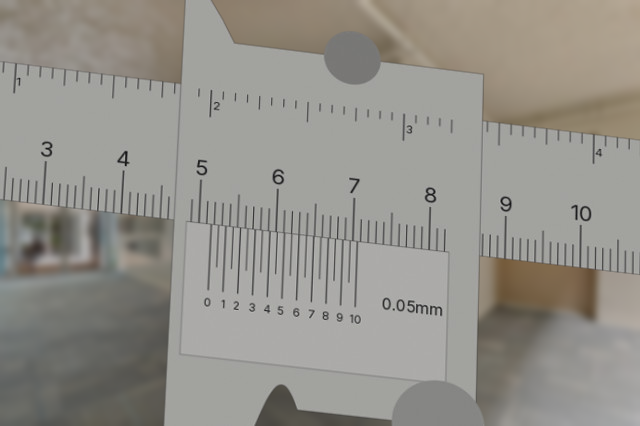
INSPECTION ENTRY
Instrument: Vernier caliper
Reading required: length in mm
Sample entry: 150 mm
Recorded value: 51.6 mm
